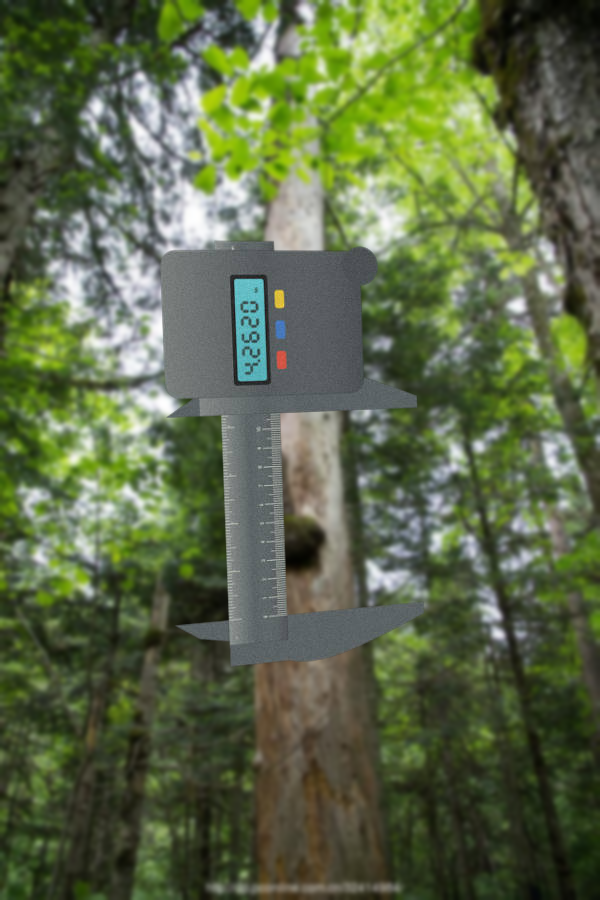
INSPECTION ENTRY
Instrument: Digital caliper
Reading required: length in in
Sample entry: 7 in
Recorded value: 4.2620 in
